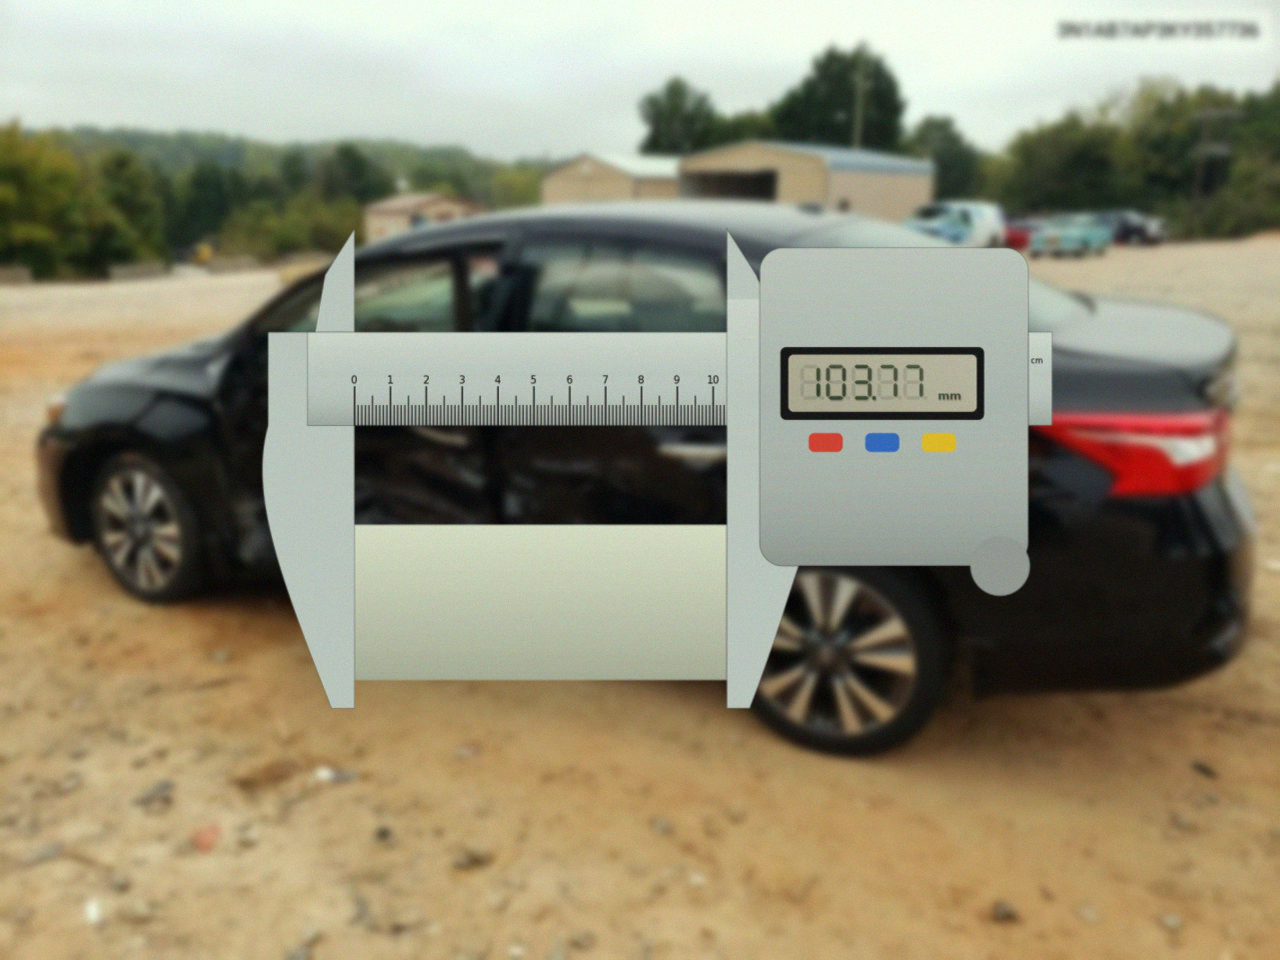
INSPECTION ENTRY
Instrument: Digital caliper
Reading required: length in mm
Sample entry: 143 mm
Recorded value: 103.77 mm
